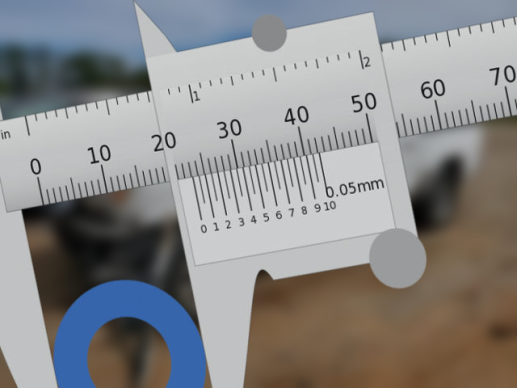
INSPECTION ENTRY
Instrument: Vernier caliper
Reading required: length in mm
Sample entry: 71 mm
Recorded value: 23.2 mm
